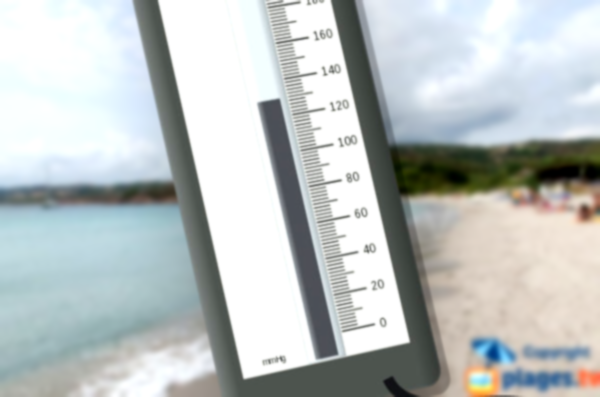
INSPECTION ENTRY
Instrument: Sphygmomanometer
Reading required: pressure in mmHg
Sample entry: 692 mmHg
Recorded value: 130 mmHg
